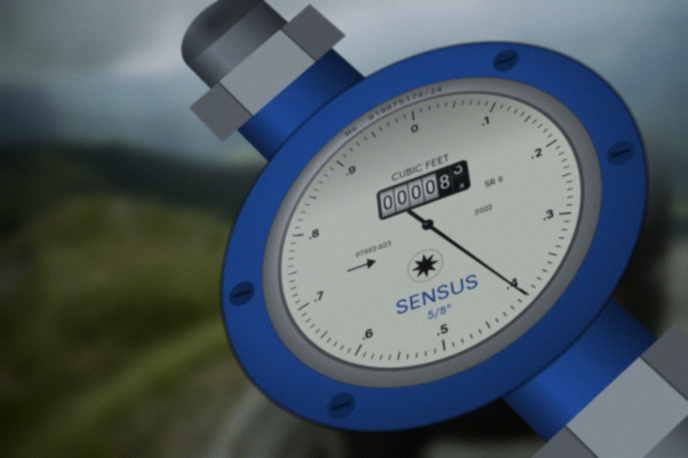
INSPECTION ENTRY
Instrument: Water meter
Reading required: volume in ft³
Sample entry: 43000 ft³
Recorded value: 83.40 ft³
